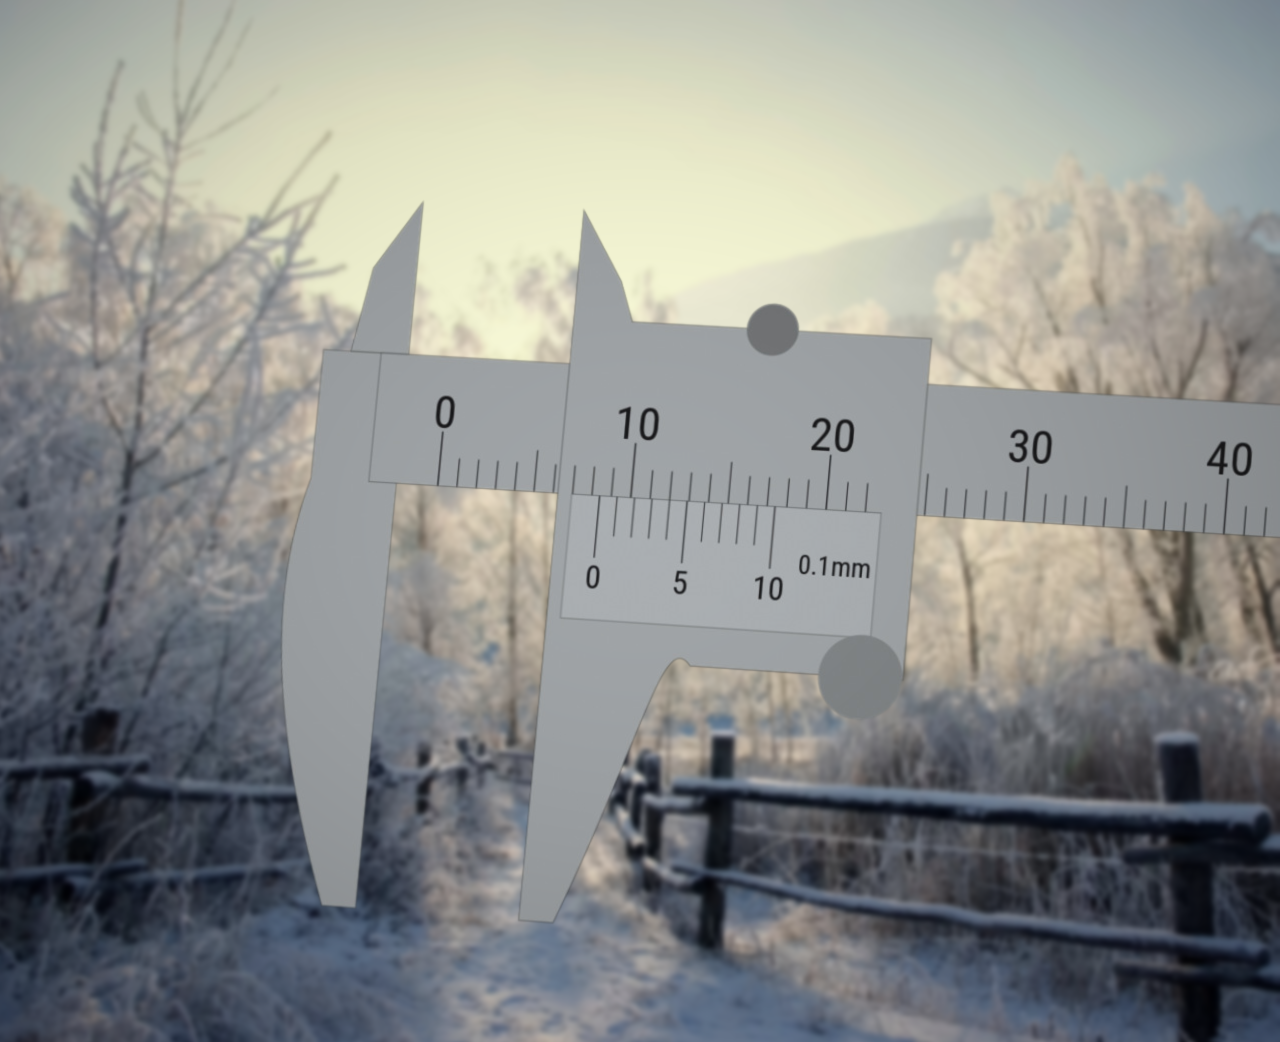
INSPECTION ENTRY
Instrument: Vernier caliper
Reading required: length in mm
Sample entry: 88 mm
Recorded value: 8.4 mm
